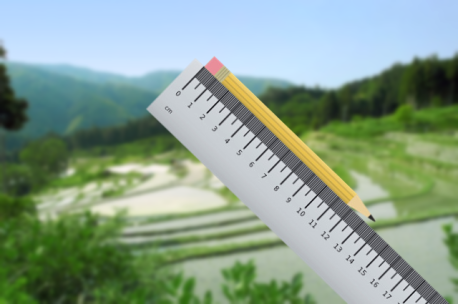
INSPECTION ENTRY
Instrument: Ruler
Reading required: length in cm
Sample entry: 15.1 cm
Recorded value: 13.5 cm
